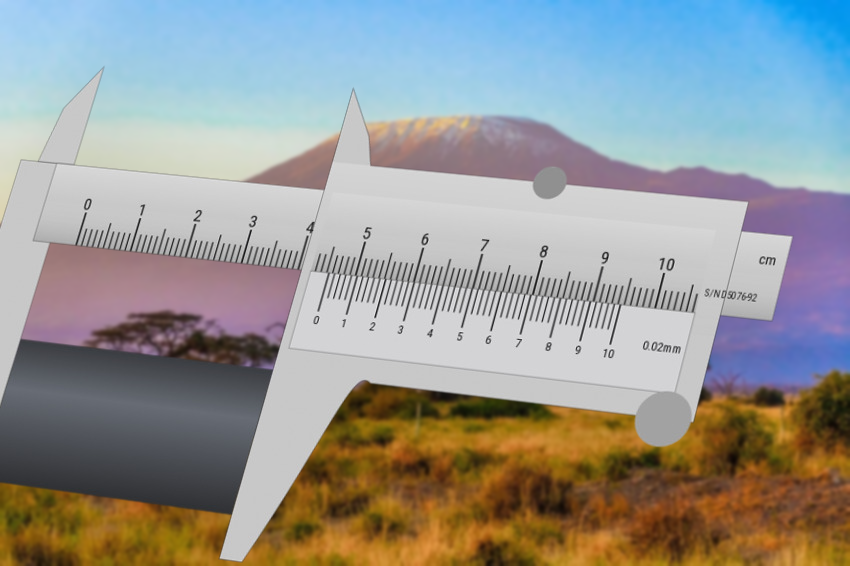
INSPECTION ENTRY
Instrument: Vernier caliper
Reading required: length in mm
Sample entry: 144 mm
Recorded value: 45.4 mm
